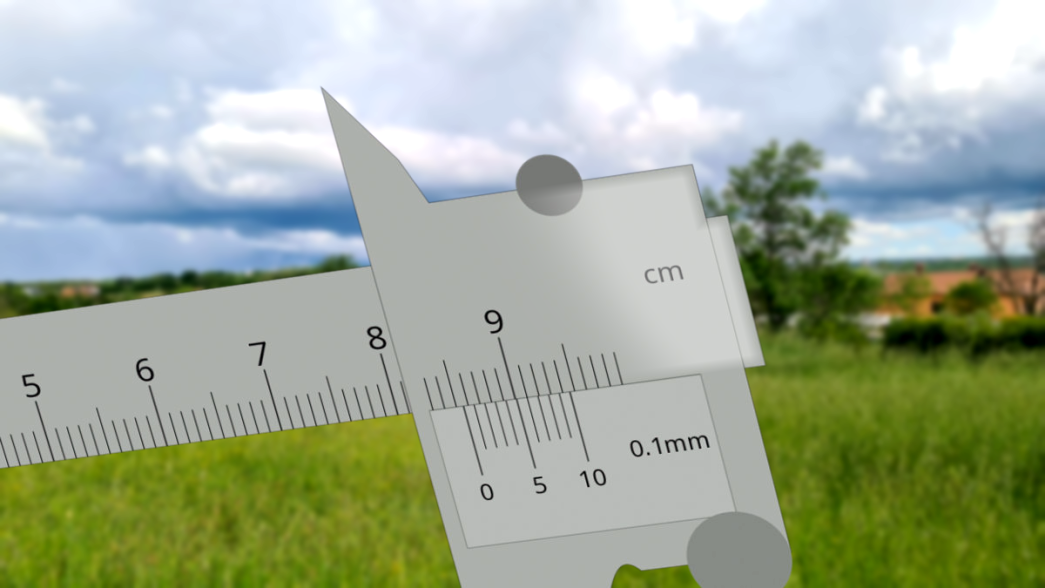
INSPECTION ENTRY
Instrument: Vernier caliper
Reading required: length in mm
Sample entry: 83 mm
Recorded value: 85.6 mm
